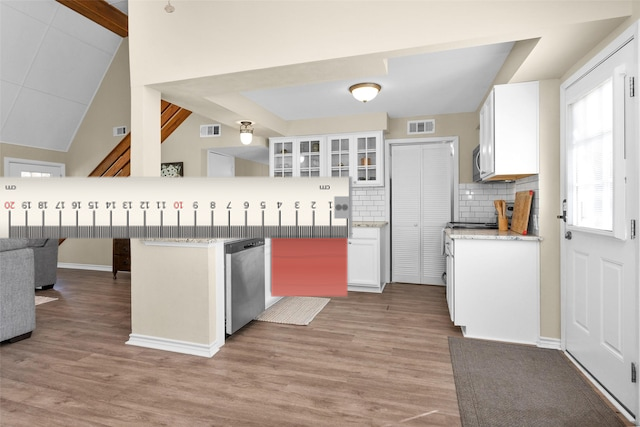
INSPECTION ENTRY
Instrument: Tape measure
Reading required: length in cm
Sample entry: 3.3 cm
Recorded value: 4.5 cm
